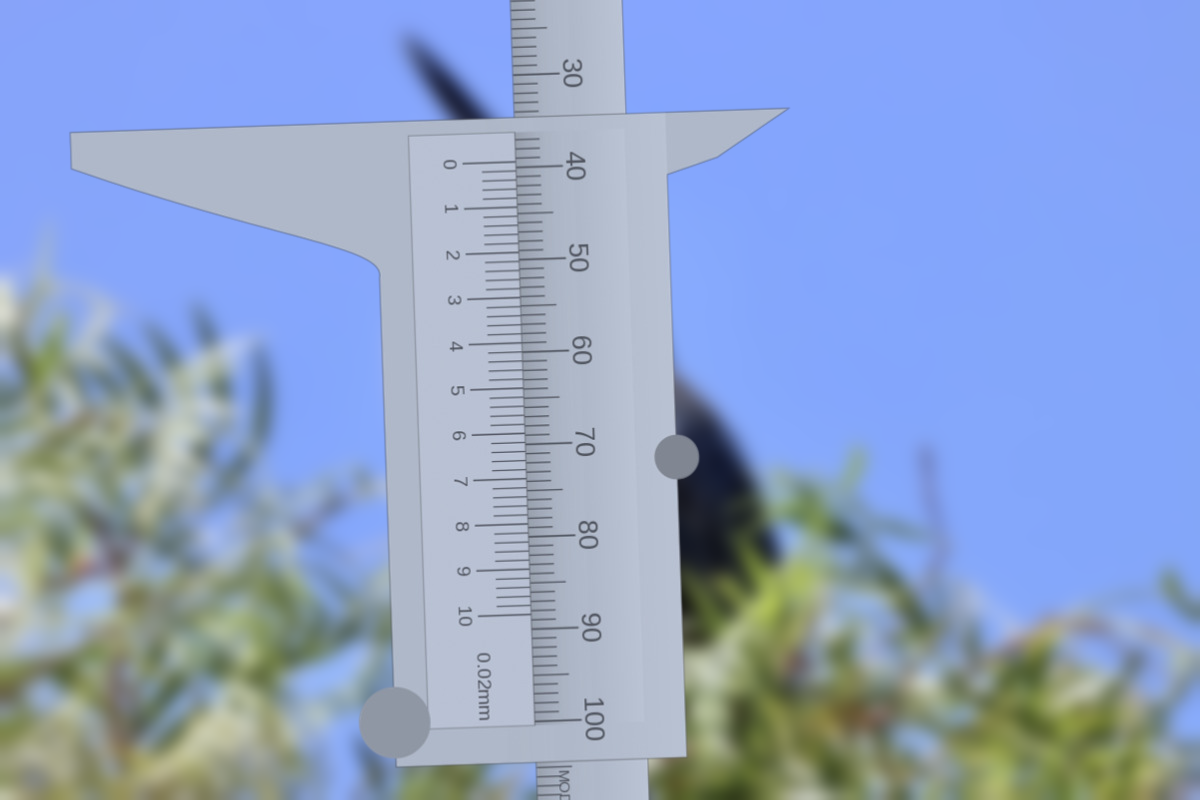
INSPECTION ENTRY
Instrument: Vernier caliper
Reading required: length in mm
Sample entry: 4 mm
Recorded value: 39.4 mm
